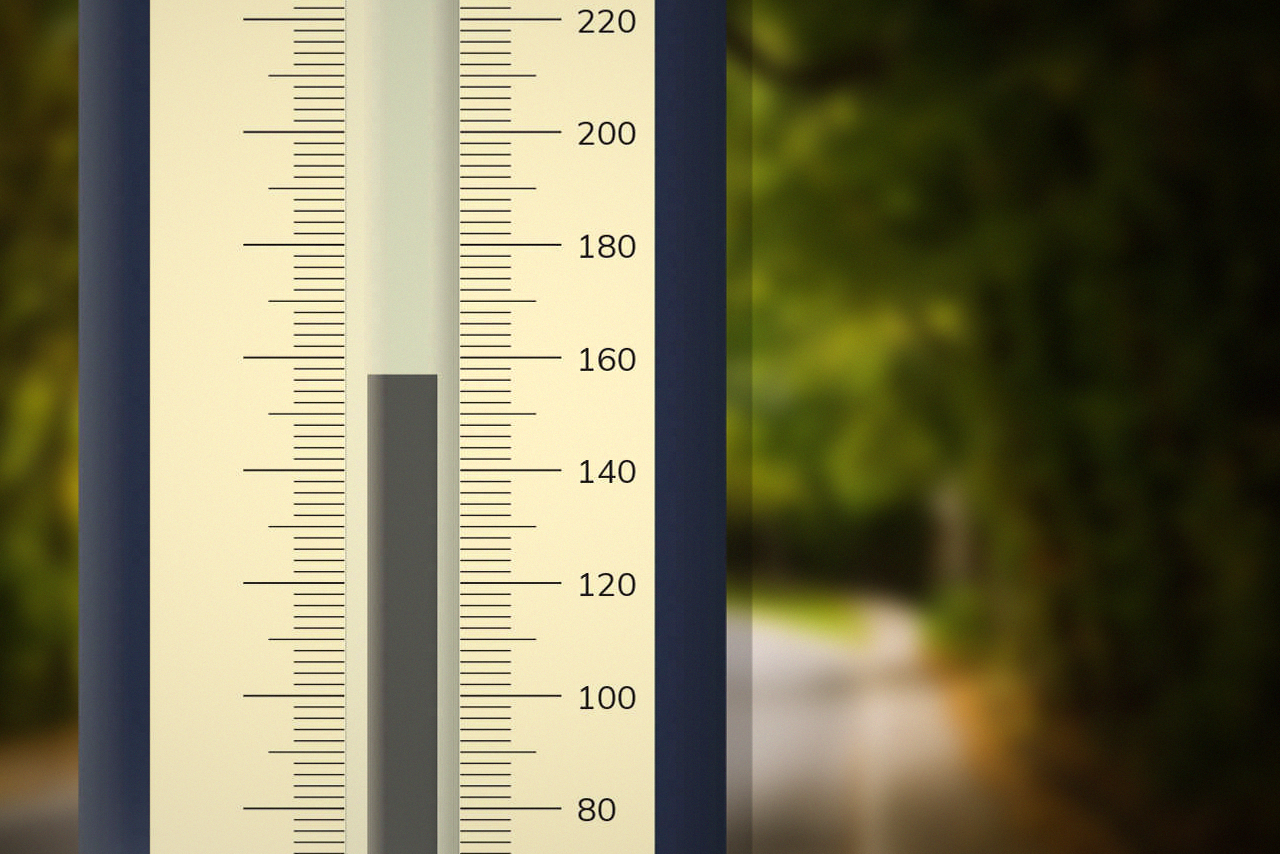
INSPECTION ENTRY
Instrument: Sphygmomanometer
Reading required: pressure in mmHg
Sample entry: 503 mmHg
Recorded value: 157 mmHg
